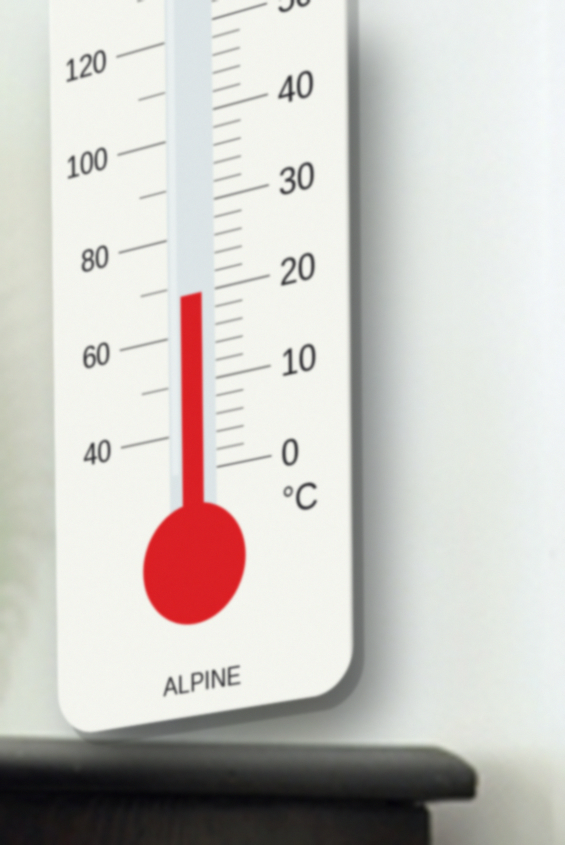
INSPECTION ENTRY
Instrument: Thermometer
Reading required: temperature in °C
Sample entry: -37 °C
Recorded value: 20 °C
